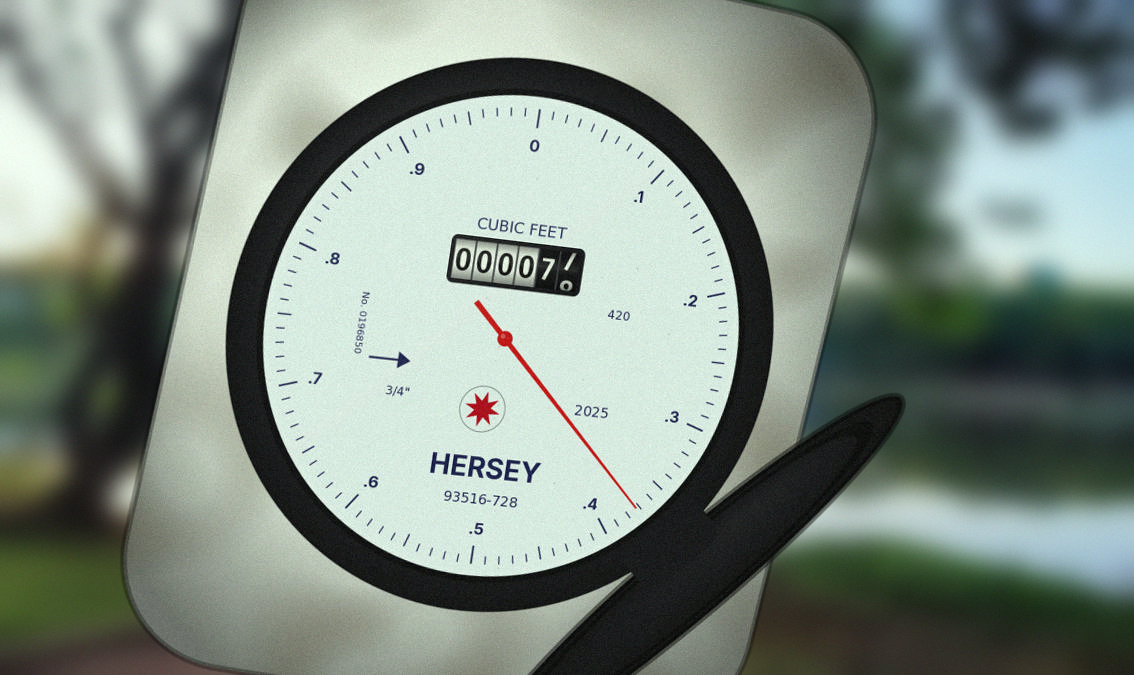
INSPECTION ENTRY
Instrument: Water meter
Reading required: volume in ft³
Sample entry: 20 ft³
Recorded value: 77.37 ft³
